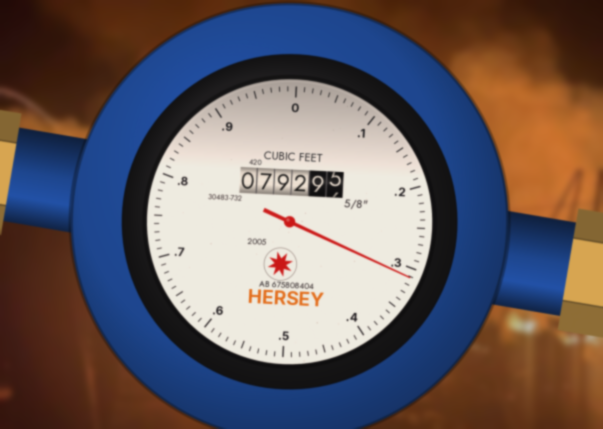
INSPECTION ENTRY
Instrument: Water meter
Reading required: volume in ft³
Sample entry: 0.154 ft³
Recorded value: 79295.31 ft³
